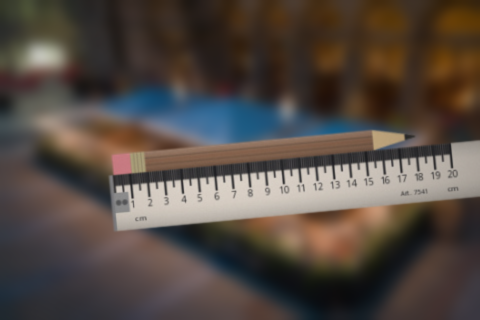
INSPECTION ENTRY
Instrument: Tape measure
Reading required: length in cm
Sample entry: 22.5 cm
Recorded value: 18 cm
